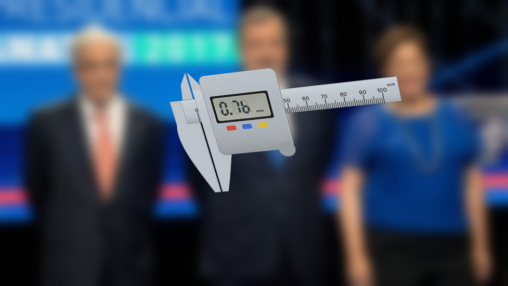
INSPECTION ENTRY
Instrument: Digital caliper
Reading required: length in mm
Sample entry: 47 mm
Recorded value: 0.76 mm
